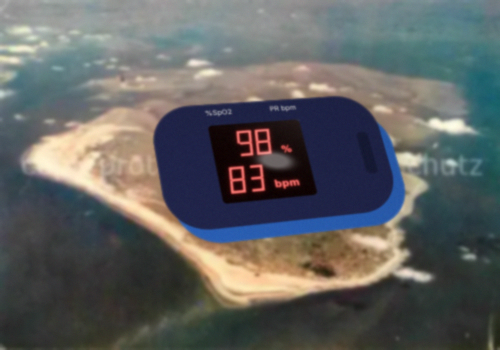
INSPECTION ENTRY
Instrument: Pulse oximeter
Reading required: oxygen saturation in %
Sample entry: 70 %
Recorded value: 98 %
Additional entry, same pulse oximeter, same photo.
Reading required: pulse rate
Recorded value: 83 bpm
